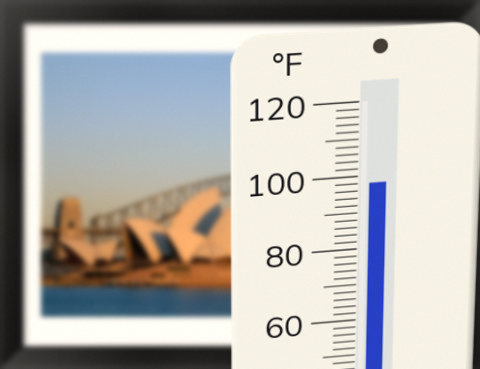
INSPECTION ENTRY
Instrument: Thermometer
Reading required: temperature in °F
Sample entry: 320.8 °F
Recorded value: 98 °F
